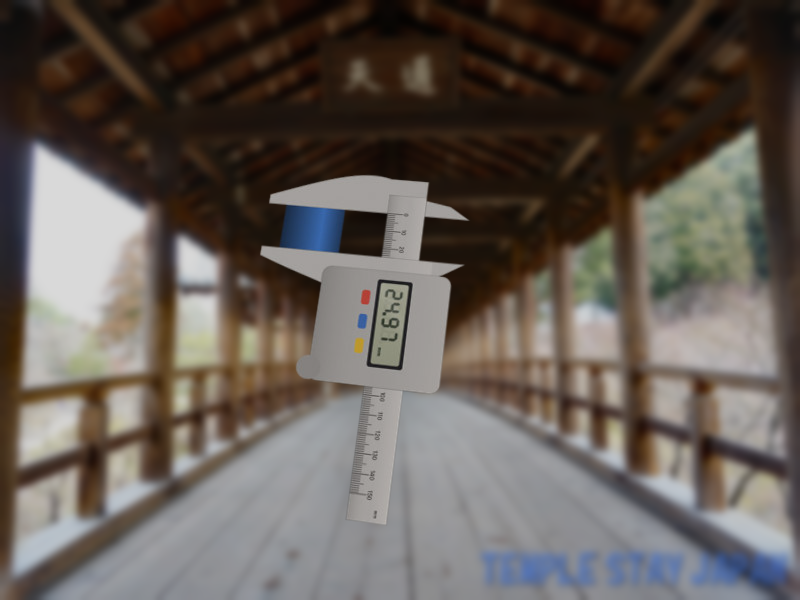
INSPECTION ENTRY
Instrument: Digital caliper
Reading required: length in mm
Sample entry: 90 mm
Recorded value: 24.97 mm
